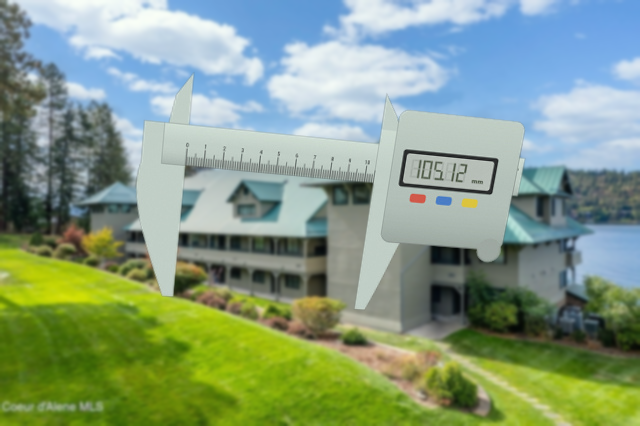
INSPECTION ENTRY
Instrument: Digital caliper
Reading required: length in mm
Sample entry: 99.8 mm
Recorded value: 105.12 mm
